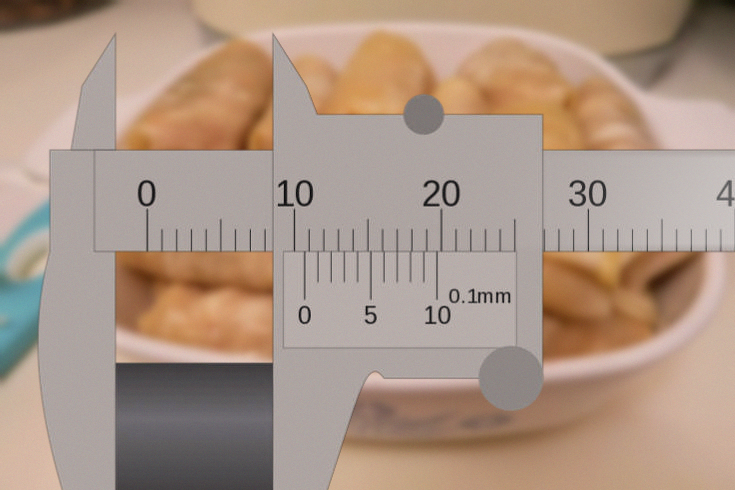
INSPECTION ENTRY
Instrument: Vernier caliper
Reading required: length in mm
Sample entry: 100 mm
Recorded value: 10.7 mm
